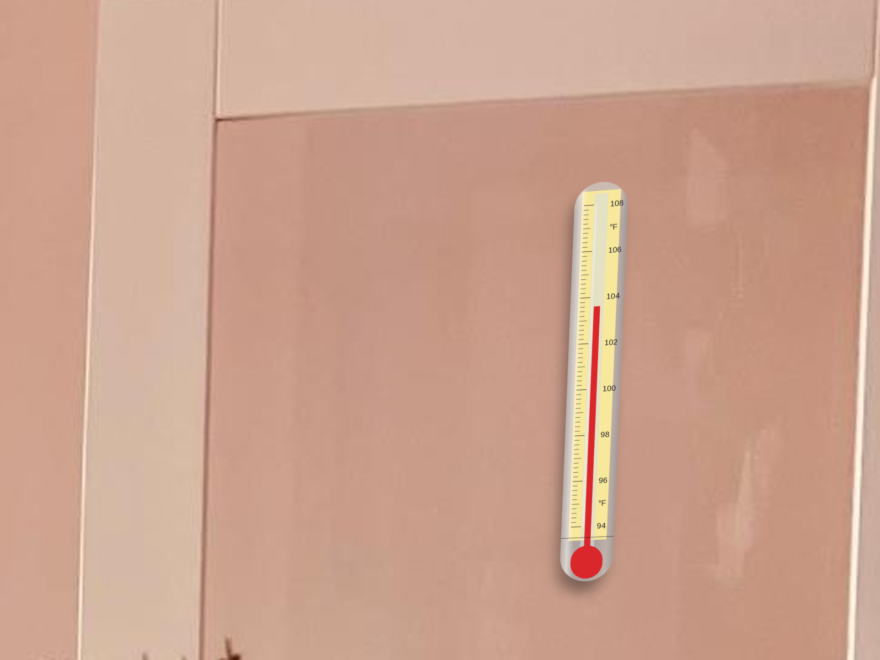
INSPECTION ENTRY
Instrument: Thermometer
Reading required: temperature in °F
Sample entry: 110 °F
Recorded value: 103.6 °F
